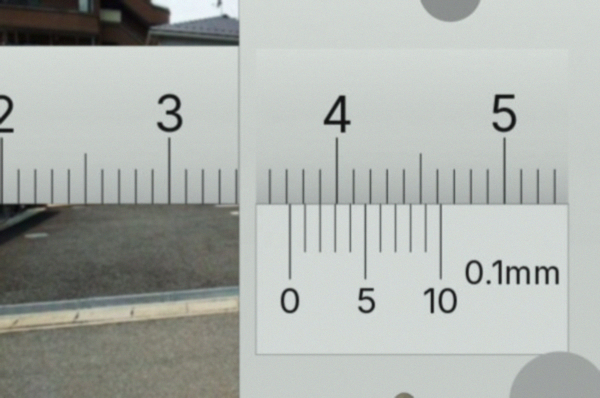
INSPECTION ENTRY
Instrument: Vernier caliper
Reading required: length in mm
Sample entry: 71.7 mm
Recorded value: 37.2 mm
